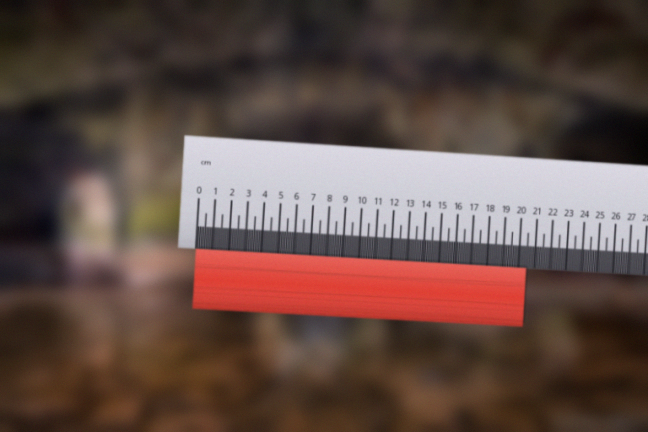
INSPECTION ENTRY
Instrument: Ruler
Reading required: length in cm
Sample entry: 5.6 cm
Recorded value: 20.5 cm
